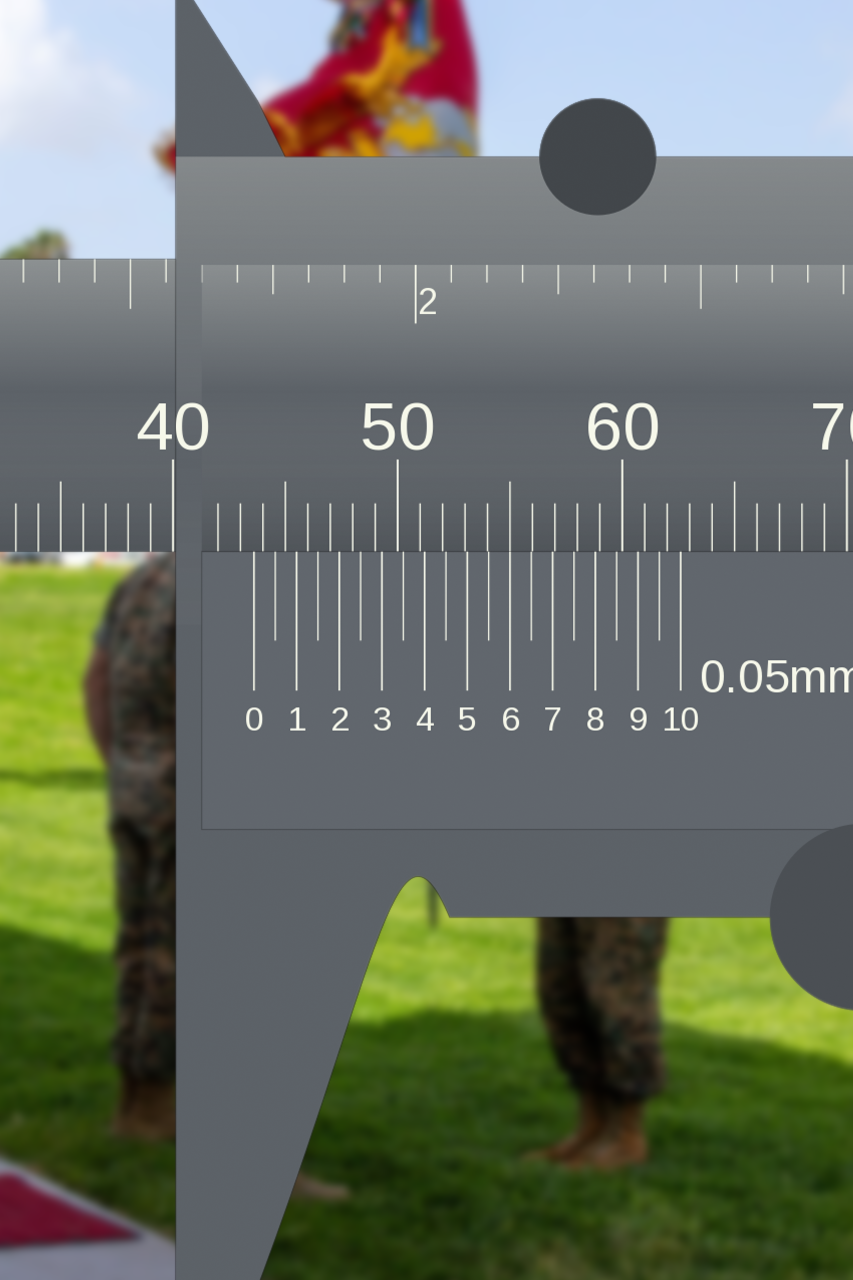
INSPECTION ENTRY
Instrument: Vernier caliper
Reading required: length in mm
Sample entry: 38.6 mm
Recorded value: 43.6 mm
